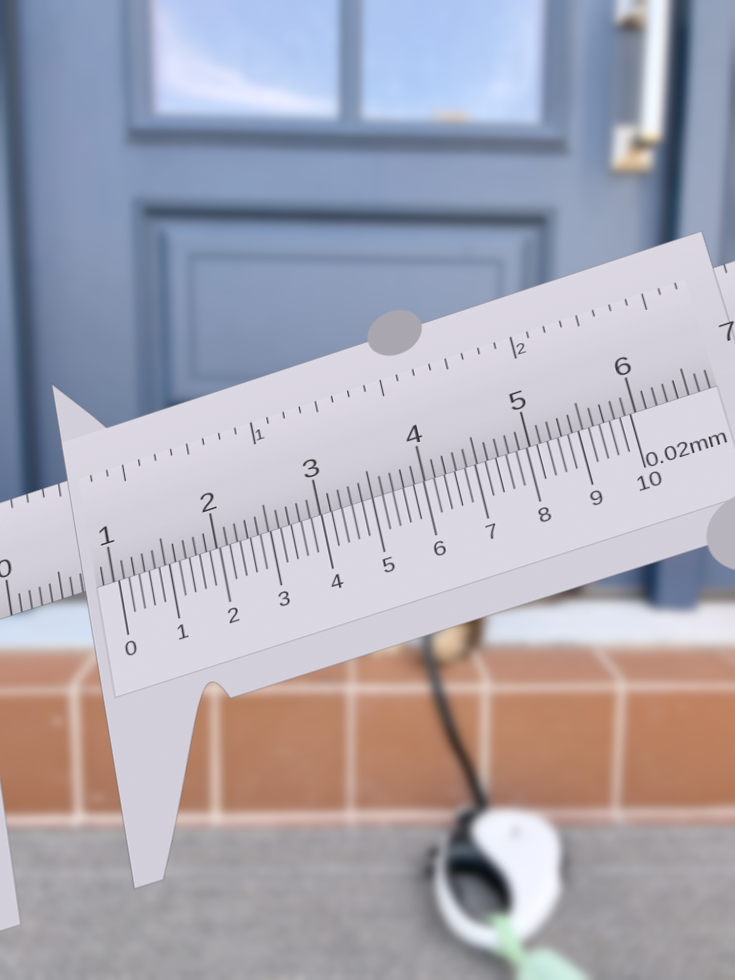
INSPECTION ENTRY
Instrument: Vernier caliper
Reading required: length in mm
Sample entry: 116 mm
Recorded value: 10.5 mm
